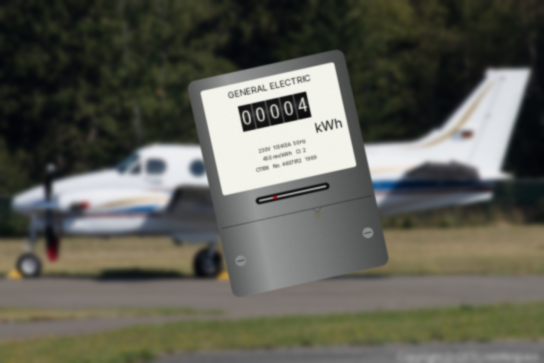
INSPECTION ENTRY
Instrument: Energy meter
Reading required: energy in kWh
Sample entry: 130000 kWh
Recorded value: 4 kWh
